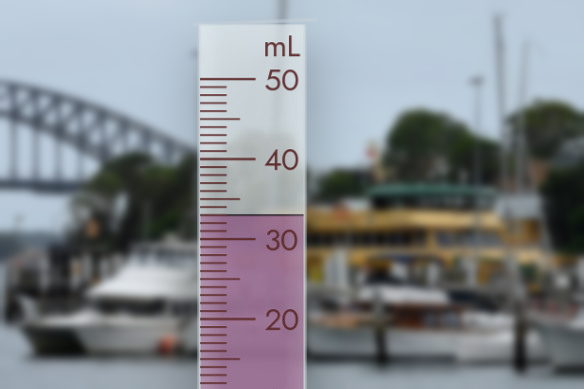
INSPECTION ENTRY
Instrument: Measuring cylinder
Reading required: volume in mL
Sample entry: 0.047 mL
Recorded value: 33 mL
